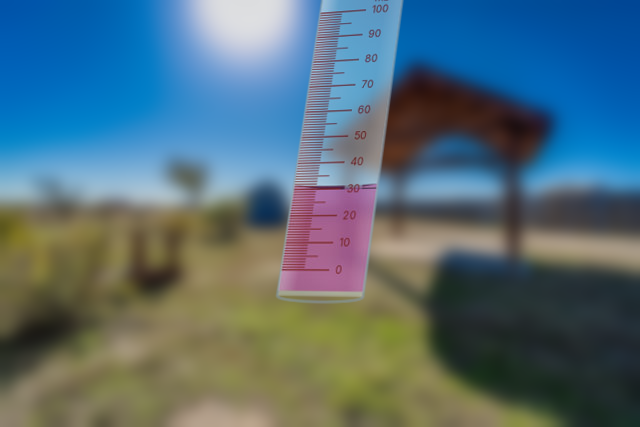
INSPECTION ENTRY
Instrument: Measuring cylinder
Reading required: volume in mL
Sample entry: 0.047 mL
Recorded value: 30 mL
